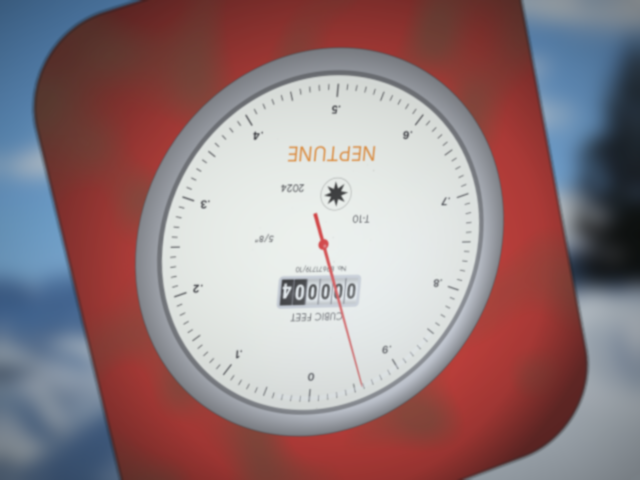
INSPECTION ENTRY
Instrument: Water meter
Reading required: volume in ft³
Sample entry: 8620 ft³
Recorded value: 3.94 ft³
